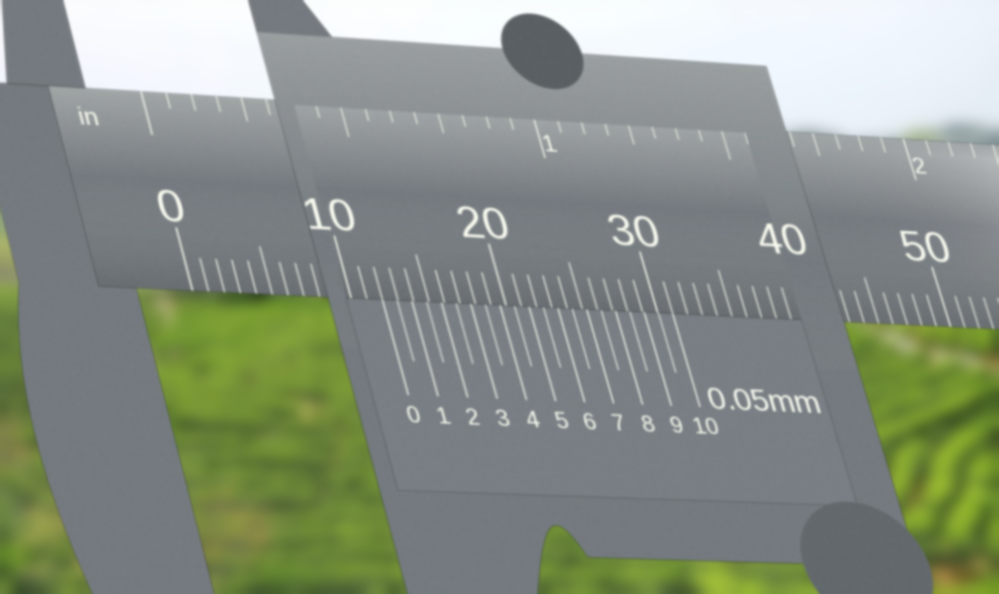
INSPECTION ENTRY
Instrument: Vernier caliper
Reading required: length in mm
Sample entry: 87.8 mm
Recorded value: 12.0 mm
